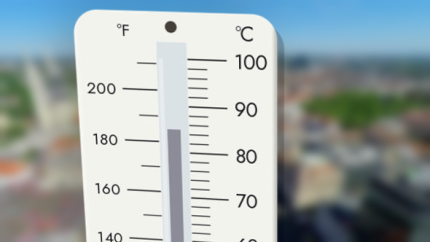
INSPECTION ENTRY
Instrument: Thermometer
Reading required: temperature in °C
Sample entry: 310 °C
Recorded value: 85 °C
